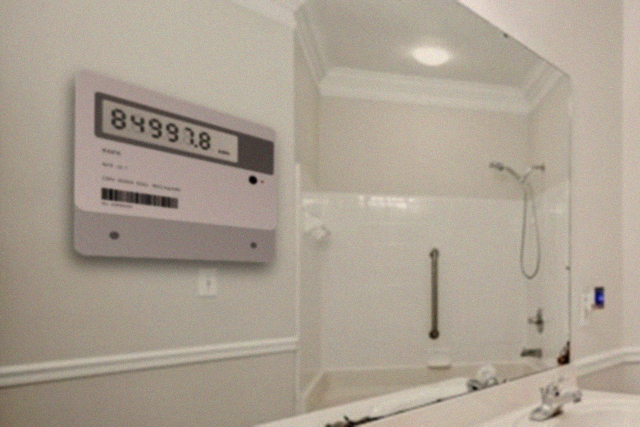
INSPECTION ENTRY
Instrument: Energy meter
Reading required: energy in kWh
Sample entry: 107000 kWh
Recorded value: 84997.8 kWh
